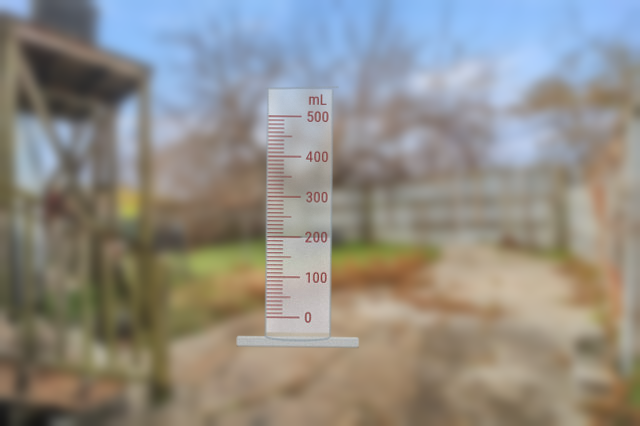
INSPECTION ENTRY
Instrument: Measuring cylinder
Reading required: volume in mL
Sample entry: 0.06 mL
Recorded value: 200 mL
